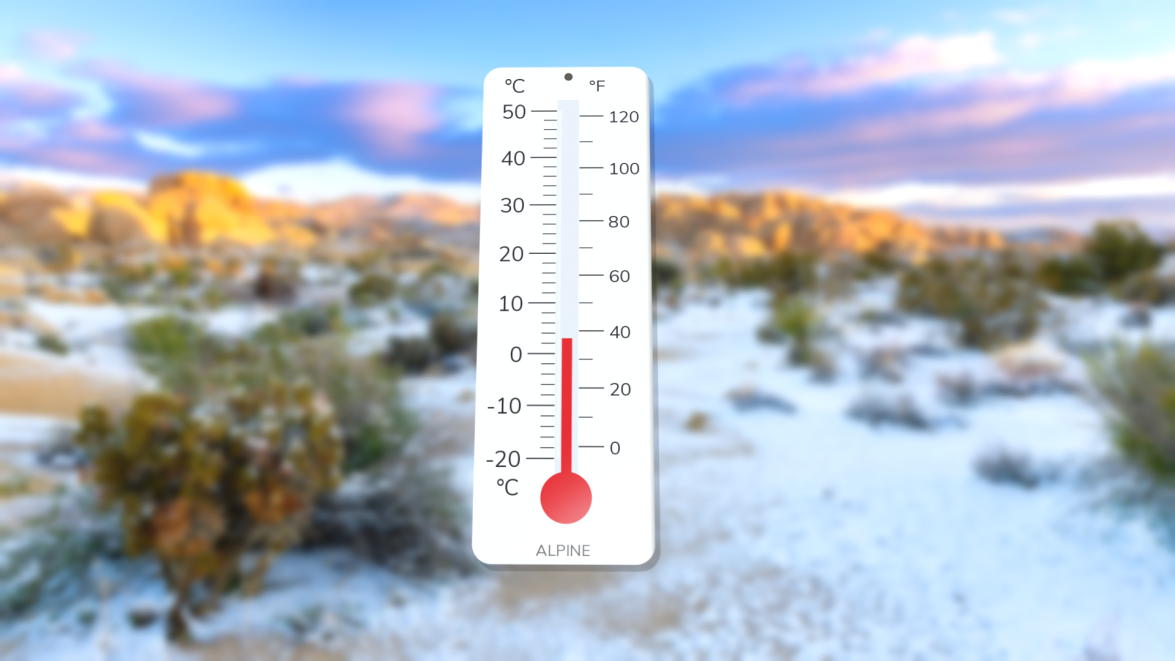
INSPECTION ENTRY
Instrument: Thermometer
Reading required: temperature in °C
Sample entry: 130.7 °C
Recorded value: 3 °C
